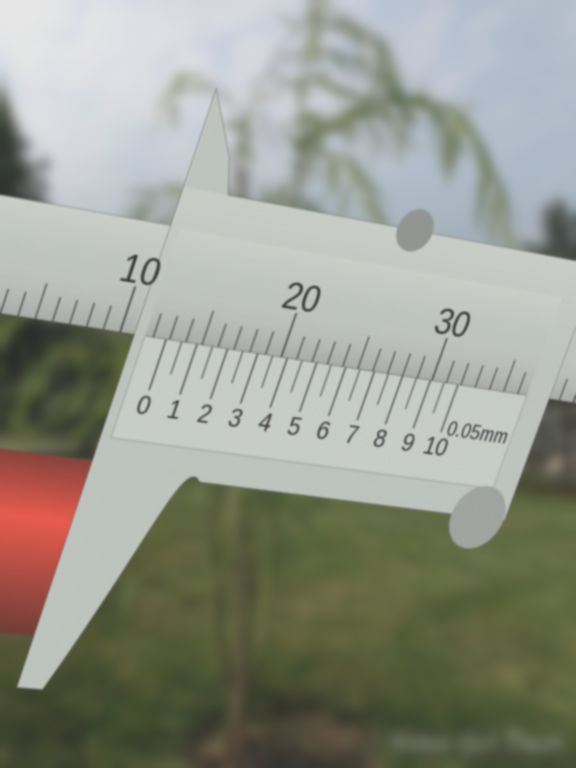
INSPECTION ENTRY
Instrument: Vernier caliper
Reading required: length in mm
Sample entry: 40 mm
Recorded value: 12.8 mm
